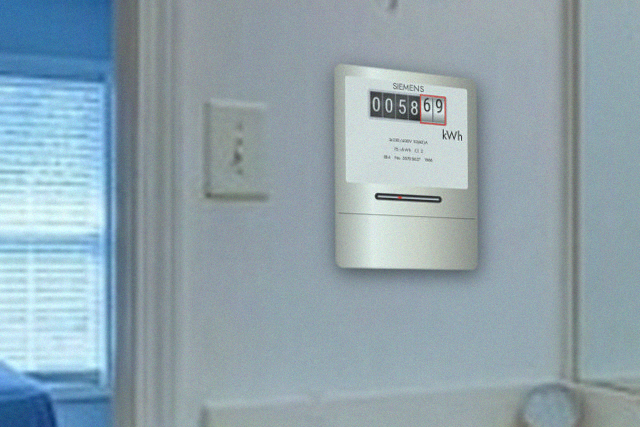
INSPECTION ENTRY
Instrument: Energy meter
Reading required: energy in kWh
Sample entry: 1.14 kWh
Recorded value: 58.69 kWh
